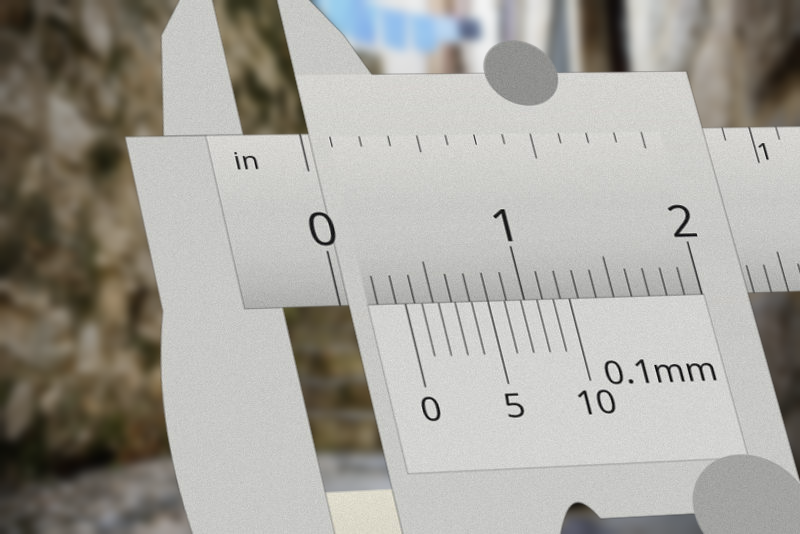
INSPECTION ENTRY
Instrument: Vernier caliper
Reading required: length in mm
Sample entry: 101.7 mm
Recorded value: 3.5 mm
